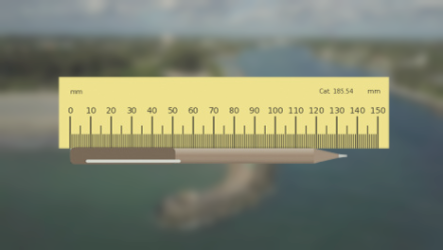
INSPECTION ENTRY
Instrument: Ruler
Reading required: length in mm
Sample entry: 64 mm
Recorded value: 135 mm
